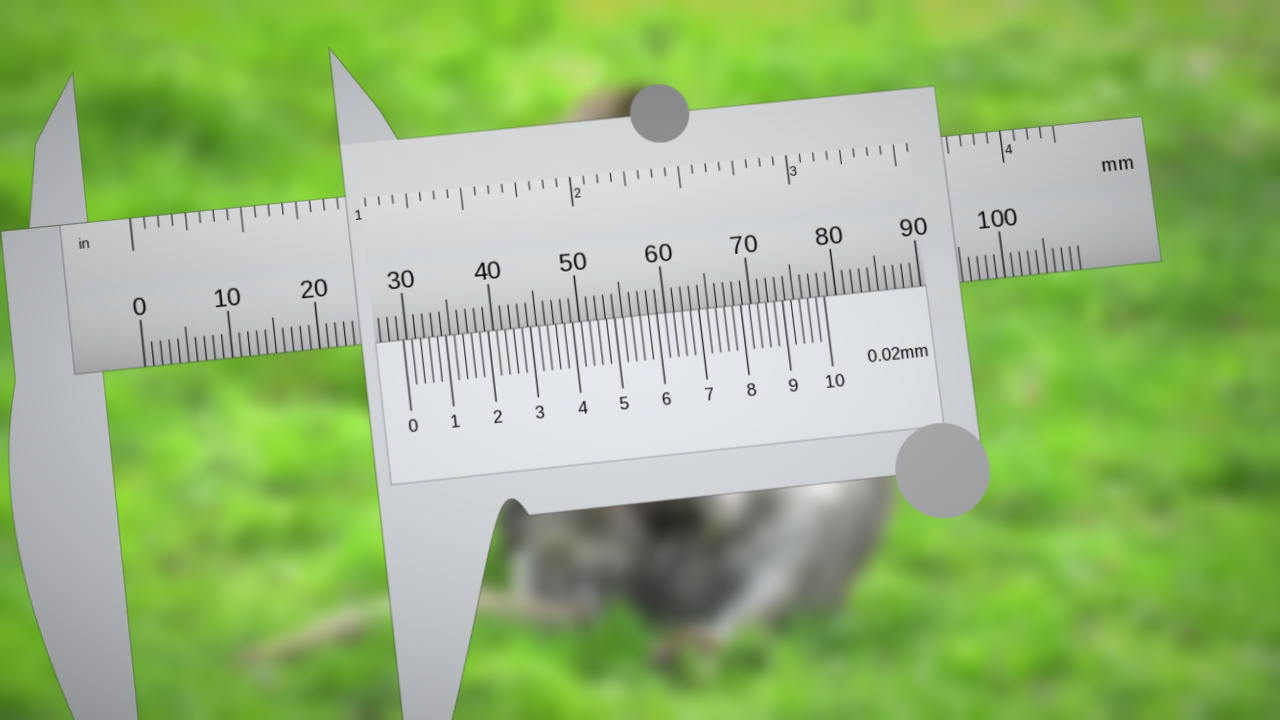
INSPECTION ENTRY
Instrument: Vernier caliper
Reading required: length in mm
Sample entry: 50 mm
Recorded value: 29.6 mm
